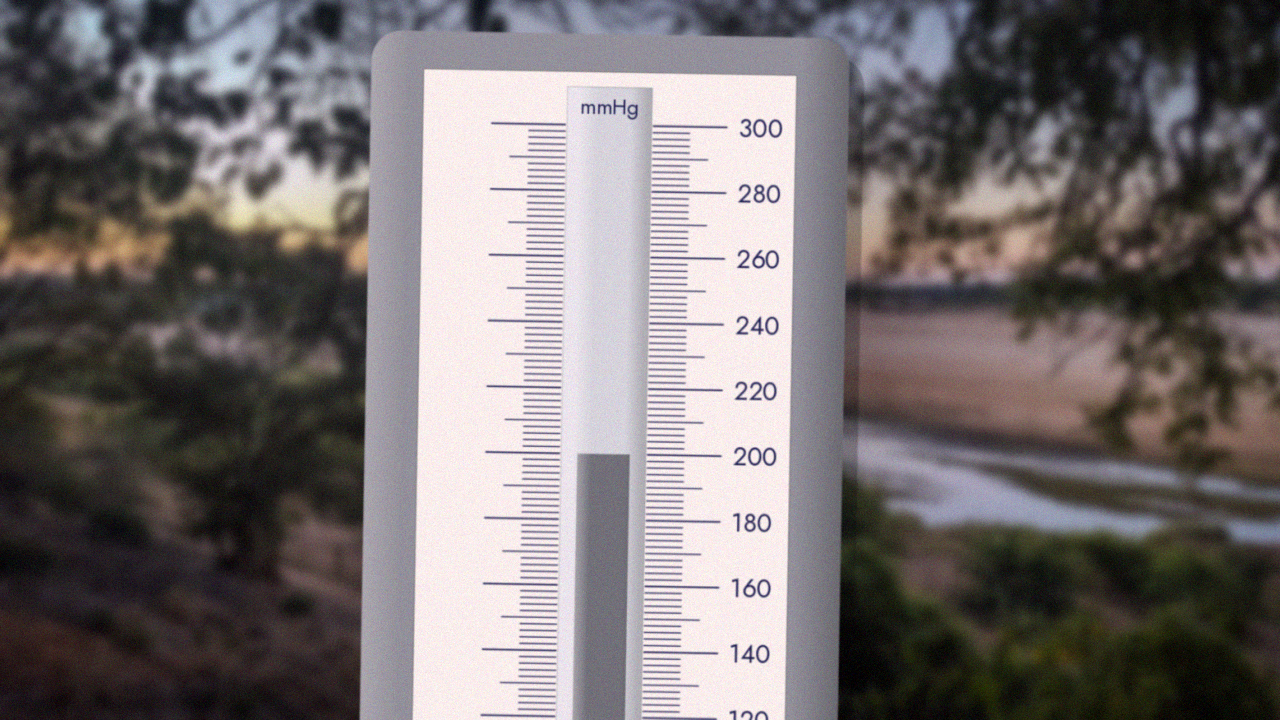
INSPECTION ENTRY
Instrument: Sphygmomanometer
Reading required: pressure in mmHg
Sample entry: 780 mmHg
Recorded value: 200 mmHg
